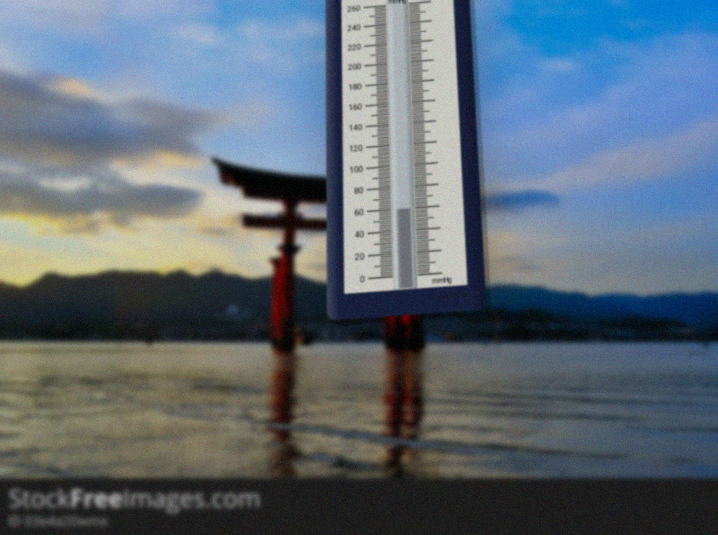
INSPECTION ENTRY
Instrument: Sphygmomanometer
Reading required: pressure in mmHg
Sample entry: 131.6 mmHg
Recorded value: 60 mmHg
